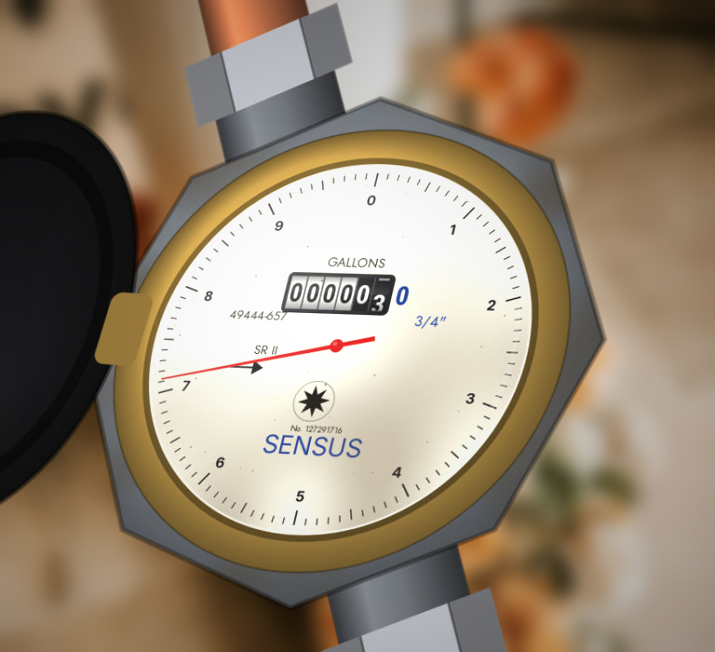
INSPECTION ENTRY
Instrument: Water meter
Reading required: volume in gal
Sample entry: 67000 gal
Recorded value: 27.1 gal
